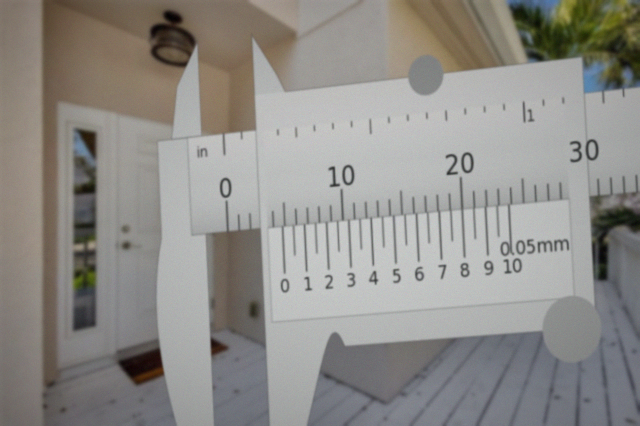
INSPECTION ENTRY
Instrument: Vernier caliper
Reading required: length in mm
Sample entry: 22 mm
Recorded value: 4.8 mm
